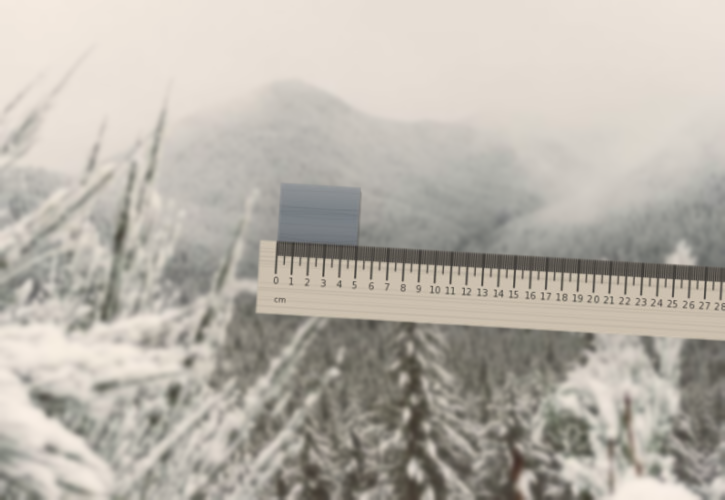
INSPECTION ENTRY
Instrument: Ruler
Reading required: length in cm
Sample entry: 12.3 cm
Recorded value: 5 cm
